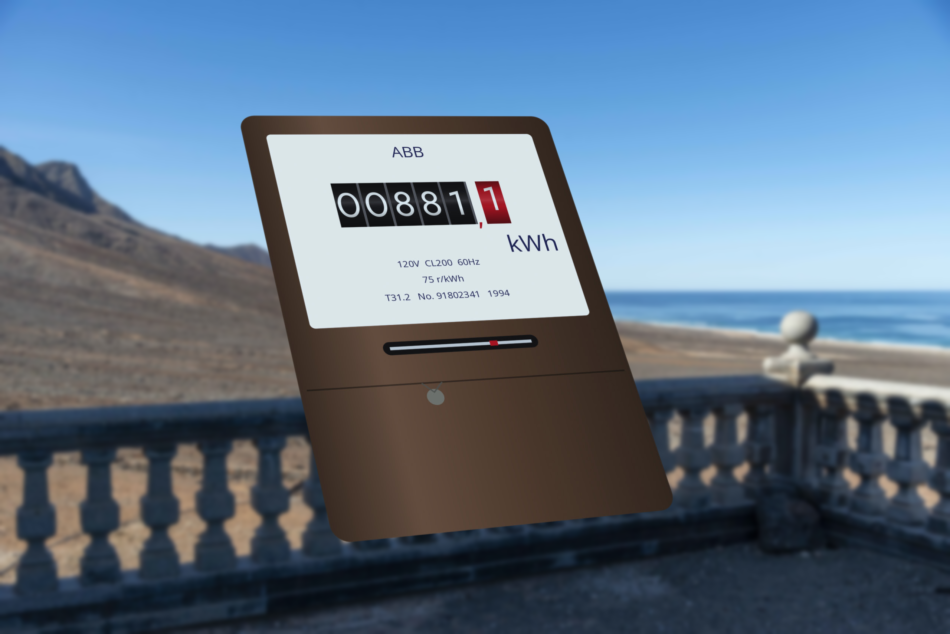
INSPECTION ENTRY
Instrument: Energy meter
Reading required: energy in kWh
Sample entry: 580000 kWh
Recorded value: 881.1 kWh
